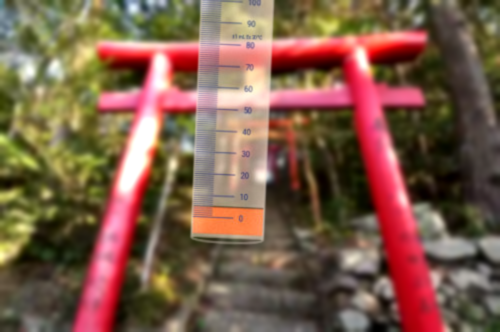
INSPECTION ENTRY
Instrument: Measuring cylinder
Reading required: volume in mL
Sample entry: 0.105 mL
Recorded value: 5 mL
